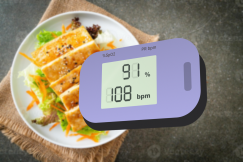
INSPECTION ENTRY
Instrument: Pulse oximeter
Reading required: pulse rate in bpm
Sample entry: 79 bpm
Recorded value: 108 bpm
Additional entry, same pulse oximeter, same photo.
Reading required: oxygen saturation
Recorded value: 91 %
